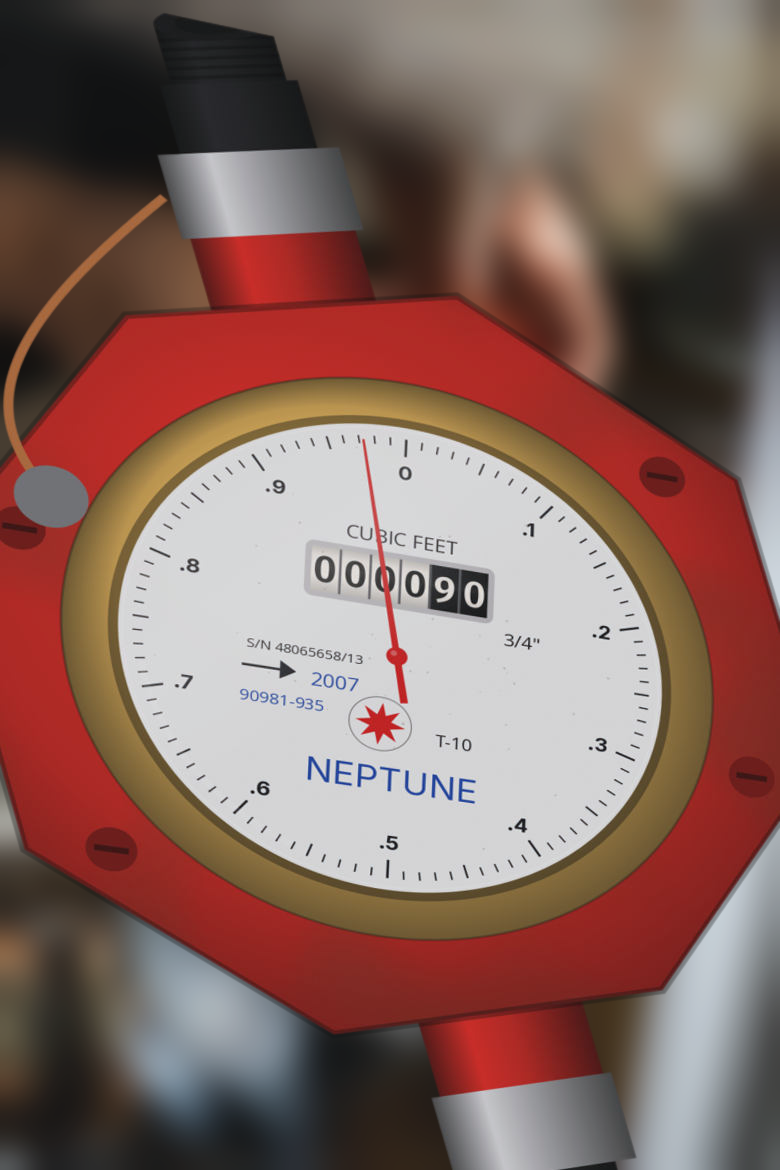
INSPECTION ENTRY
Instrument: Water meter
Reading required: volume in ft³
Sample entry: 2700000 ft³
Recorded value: 89.97 ft³
